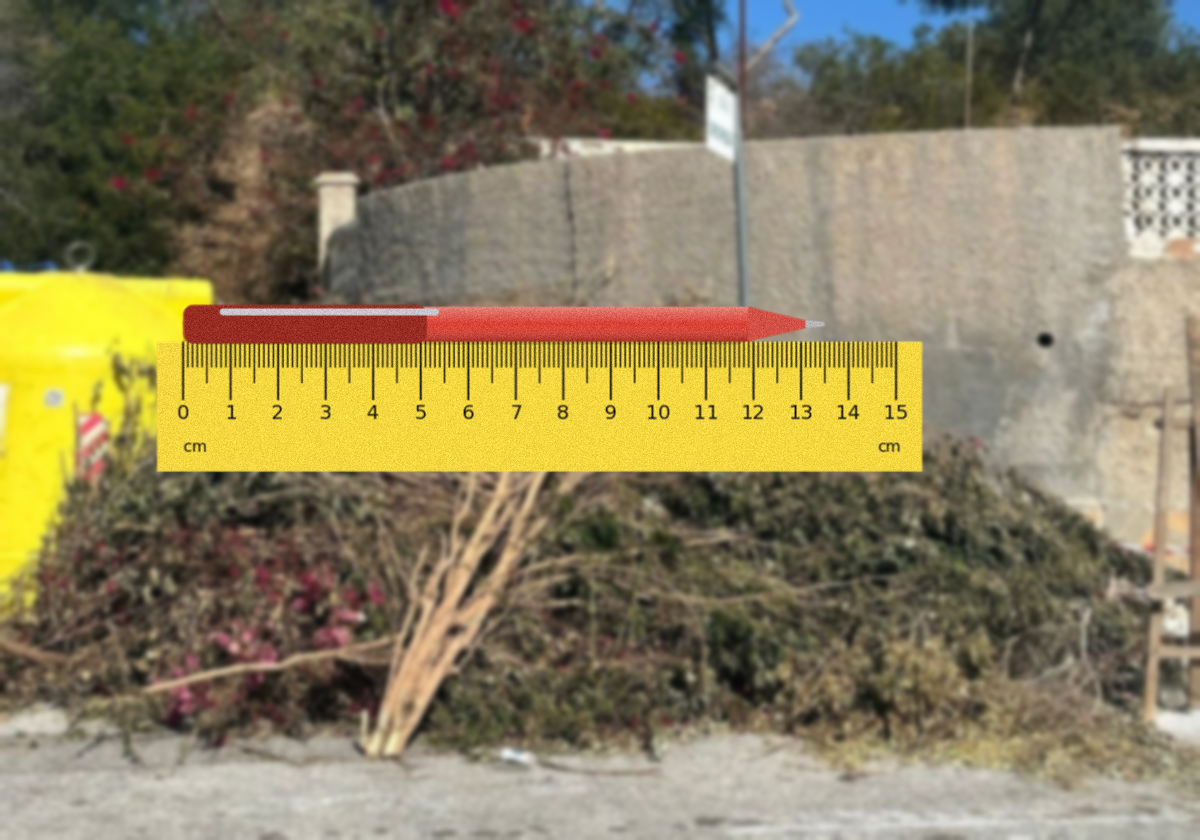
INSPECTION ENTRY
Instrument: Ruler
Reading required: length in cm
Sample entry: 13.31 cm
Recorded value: 13.5 cm
